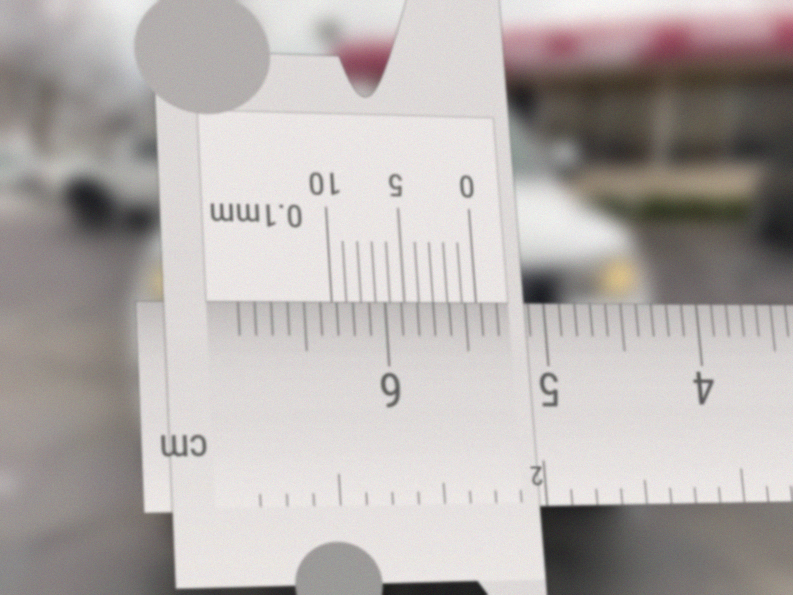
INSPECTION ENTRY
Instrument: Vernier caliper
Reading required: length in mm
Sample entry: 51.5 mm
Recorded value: 54.3 mm
